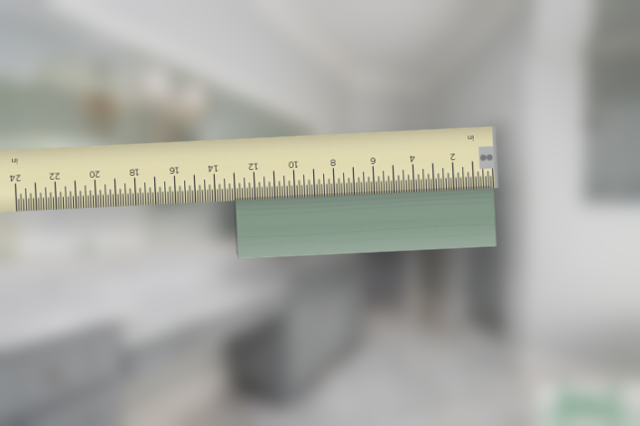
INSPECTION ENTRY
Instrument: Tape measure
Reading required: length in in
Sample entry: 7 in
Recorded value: 13 in
